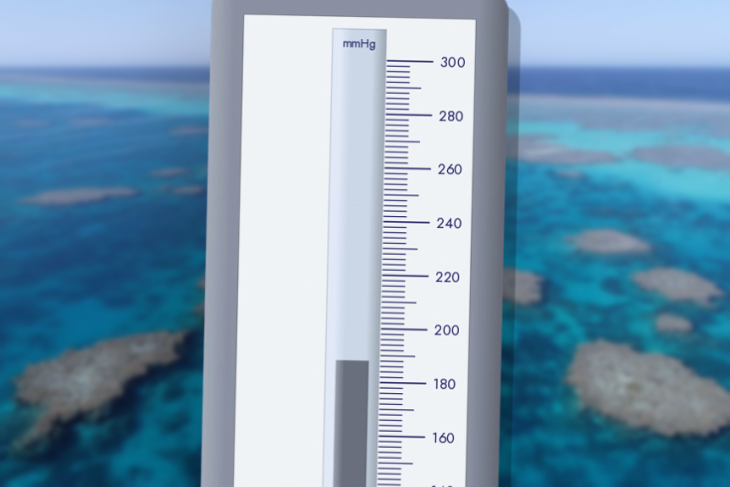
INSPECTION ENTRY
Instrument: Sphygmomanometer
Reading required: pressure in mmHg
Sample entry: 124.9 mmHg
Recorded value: 188 mmHg
